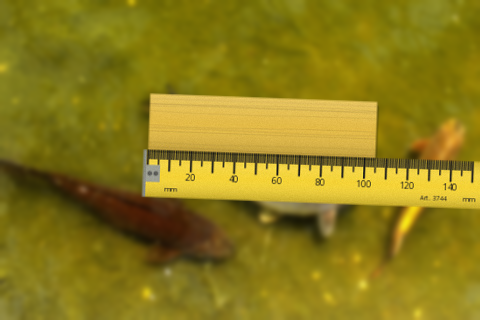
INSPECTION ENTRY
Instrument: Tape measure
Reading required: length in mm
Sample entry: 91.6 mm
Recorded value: 105 mm
